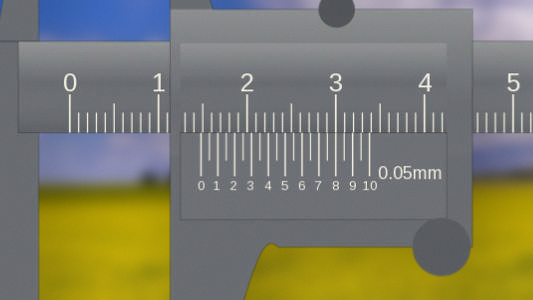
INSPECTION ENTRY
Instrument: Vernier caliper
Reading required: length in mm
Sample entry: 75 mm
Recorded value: 14.8 mm
